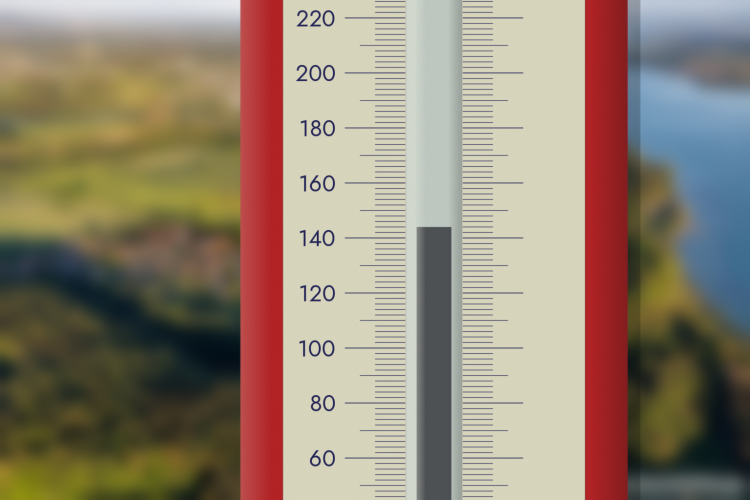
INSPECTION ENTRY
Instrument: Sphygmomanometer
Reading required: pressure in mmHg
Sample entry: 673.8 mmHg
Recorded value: 144 mmHg
